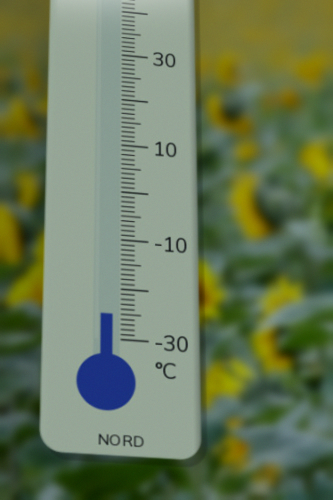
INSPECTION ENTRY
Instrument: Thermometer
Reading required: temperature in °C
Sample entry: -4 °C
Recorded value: -25 °C
